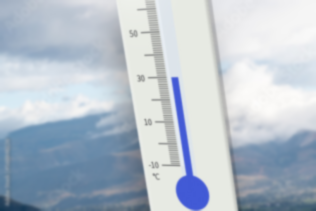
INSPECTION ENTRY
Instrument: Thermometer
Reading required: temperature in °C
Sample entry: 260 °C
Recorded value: 30 °C
